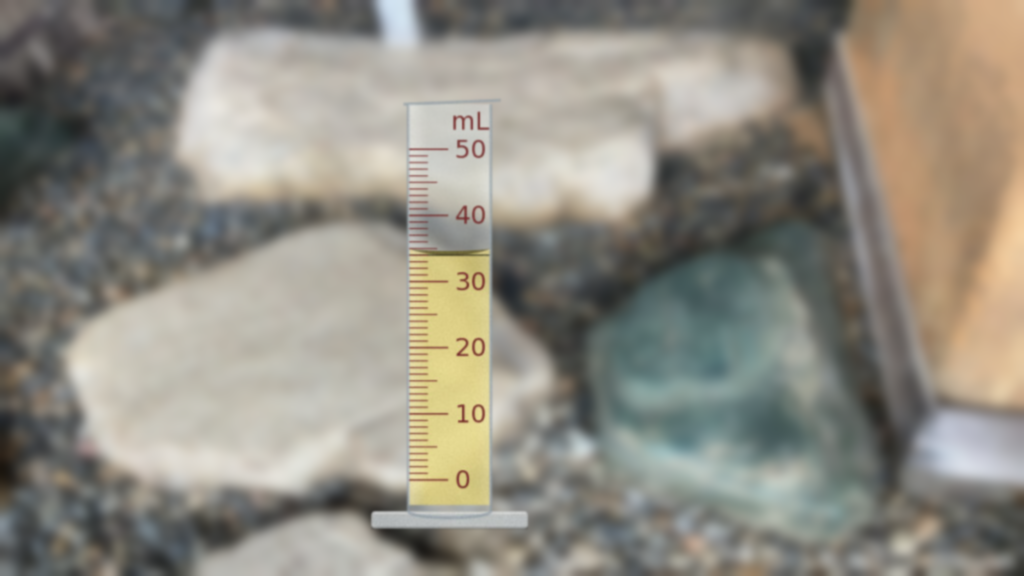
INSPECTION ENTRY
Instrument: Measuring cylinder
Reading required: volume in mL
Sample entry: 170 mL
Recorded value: 34 mL
